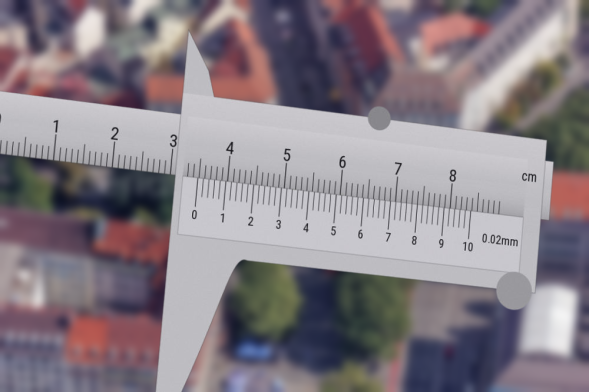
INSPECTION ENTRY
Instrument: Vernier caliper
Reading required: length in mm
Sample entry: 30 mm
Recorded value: 34.8 mm
